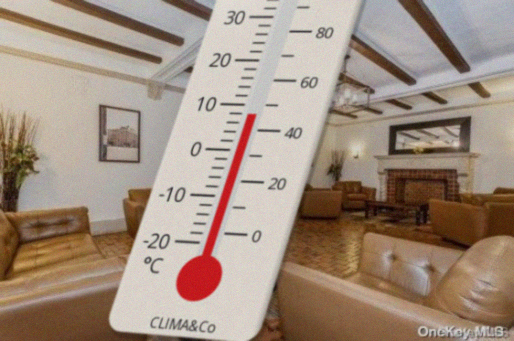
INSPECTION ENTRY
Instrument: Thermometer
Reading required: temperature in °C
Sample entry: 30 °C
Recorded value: 8 °C
